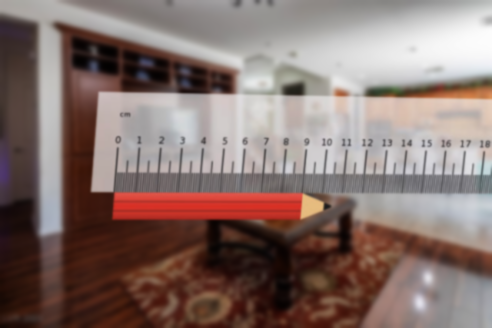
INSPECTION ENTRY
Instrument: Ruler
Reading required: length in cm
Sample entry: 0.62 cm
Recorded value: 10.5 cm
